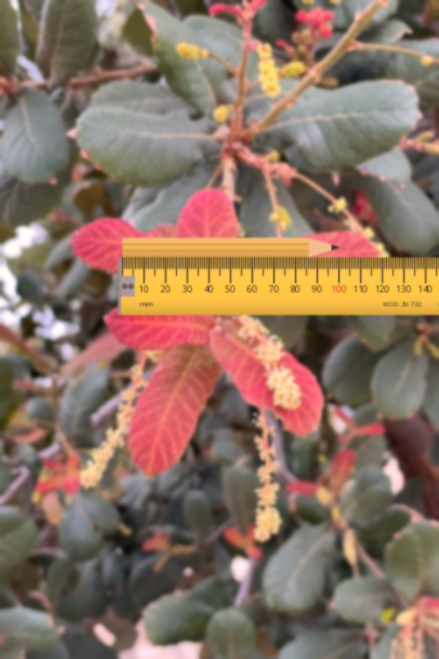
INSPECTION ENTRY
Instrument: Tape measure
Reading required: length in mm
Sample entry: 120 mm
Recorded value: 100 mm
